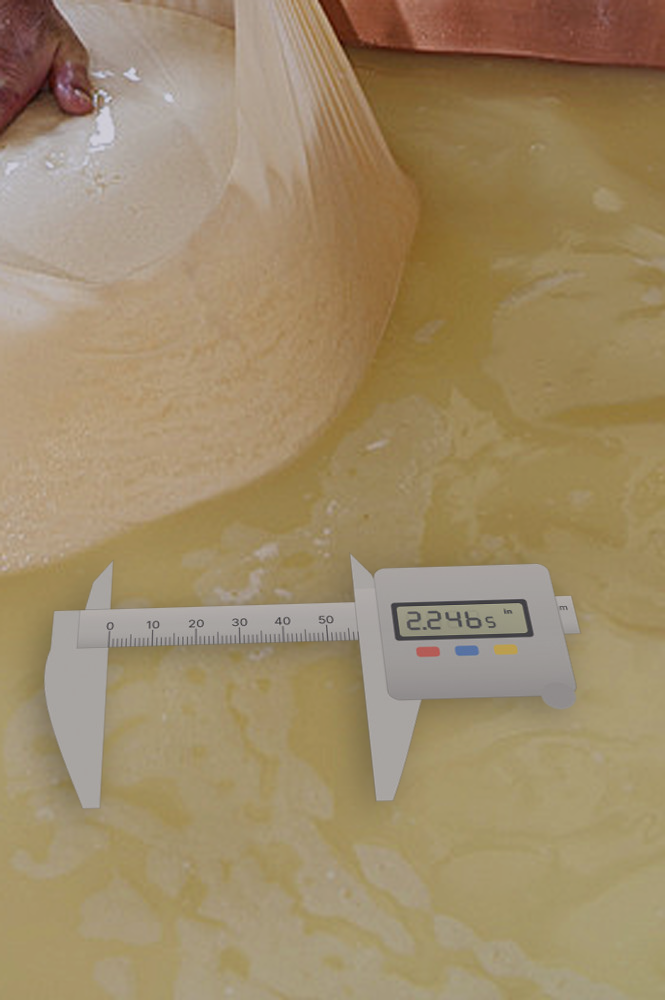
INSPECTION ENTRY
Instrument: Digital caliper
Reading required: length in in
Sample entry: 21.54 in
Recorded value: 2.2465 in
